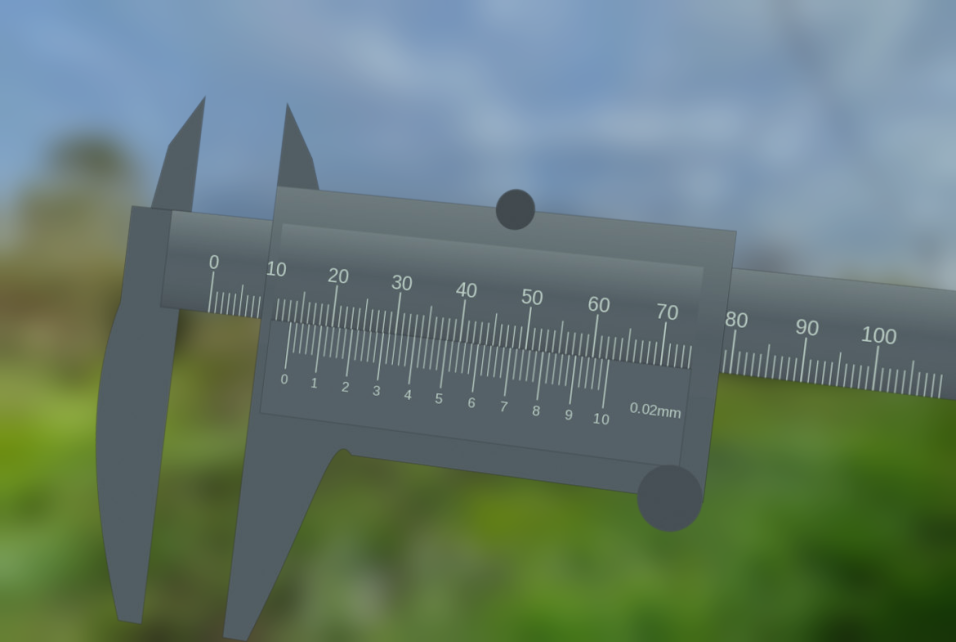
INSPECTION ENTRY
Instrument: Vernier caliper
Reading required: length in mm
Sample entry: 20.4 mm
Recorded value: 13.4 mm
